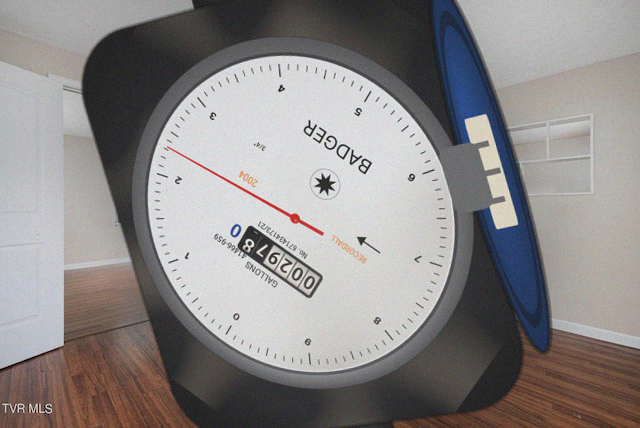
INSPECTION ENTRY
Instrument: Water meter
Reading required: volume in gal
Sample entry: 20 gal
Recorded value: 29782.3 gal
